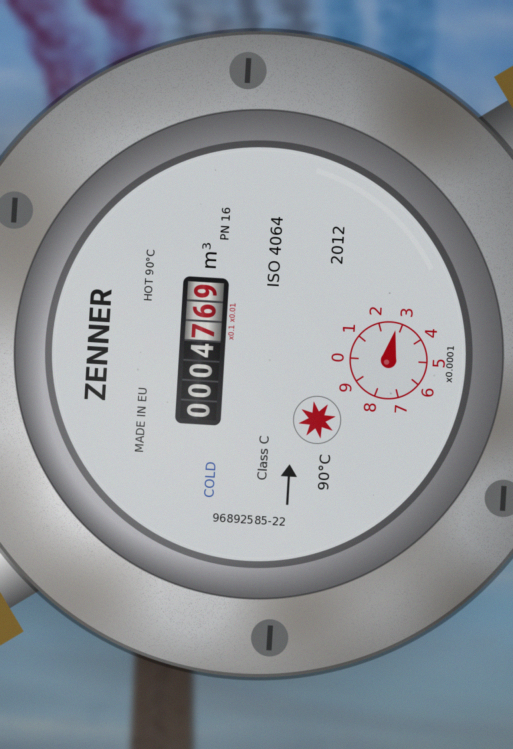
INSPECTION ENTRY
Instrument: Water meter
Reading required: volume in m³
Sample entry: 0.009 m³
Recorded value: 4.7692 m³
